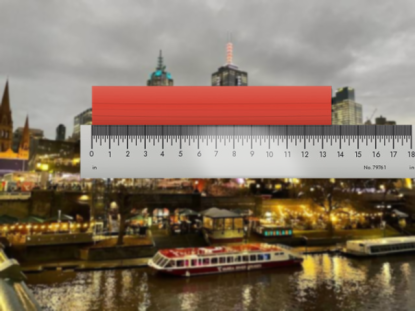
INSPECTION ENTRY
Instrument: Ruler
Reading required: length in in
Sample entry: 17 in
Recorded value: 13.5 in
